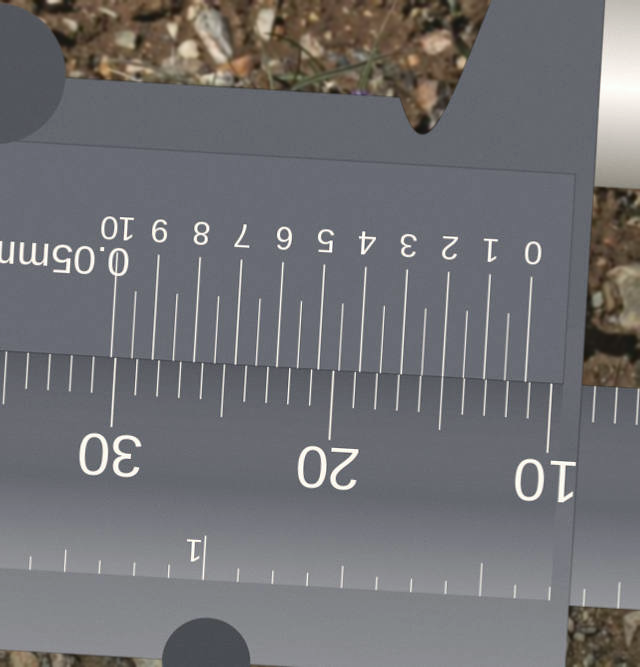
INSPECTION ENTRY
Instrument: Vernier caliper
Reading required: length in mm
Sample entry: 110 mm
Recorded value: 11.2 mm
